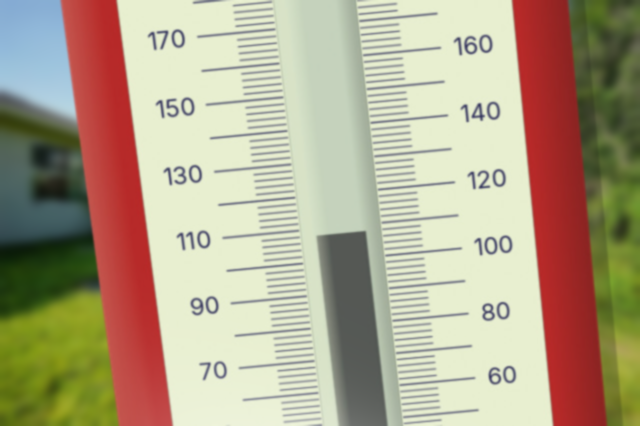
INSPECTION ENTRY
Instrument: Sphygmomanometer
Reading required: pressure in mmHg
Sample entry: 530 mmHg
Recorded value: 108 mmHg
